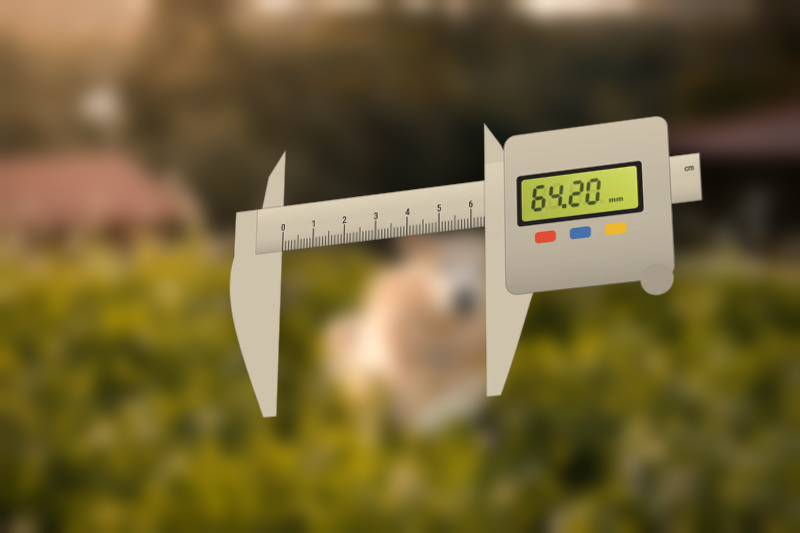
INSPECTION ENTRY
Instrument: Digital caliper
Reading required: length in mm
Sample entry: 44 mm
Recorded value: 64.20 mm
